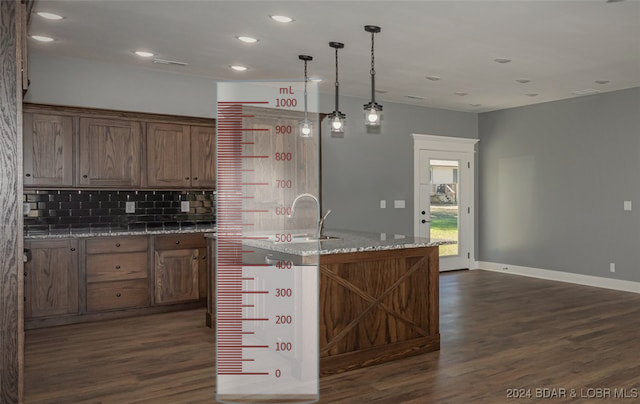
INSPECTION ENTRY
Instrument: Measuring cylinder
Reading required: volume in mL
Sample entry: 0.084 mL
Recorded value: 400 mL
